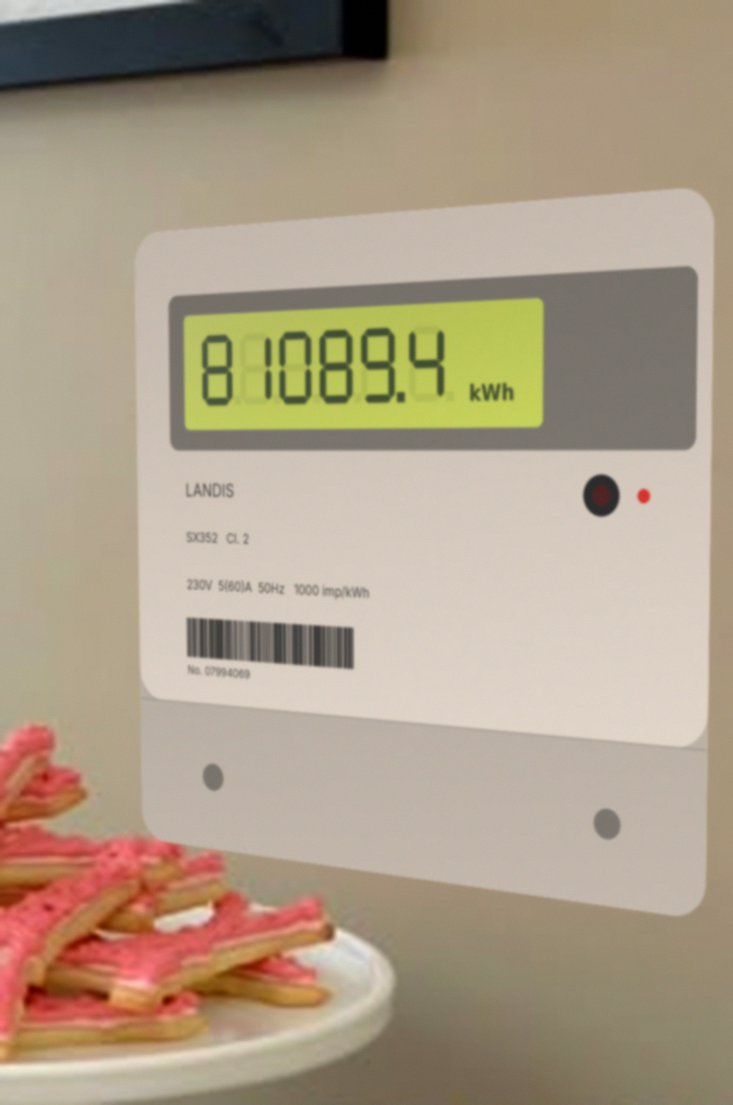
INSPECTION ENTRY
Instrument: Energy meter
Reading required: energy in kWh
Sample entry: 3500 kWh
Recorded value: 81089.4 kWh
